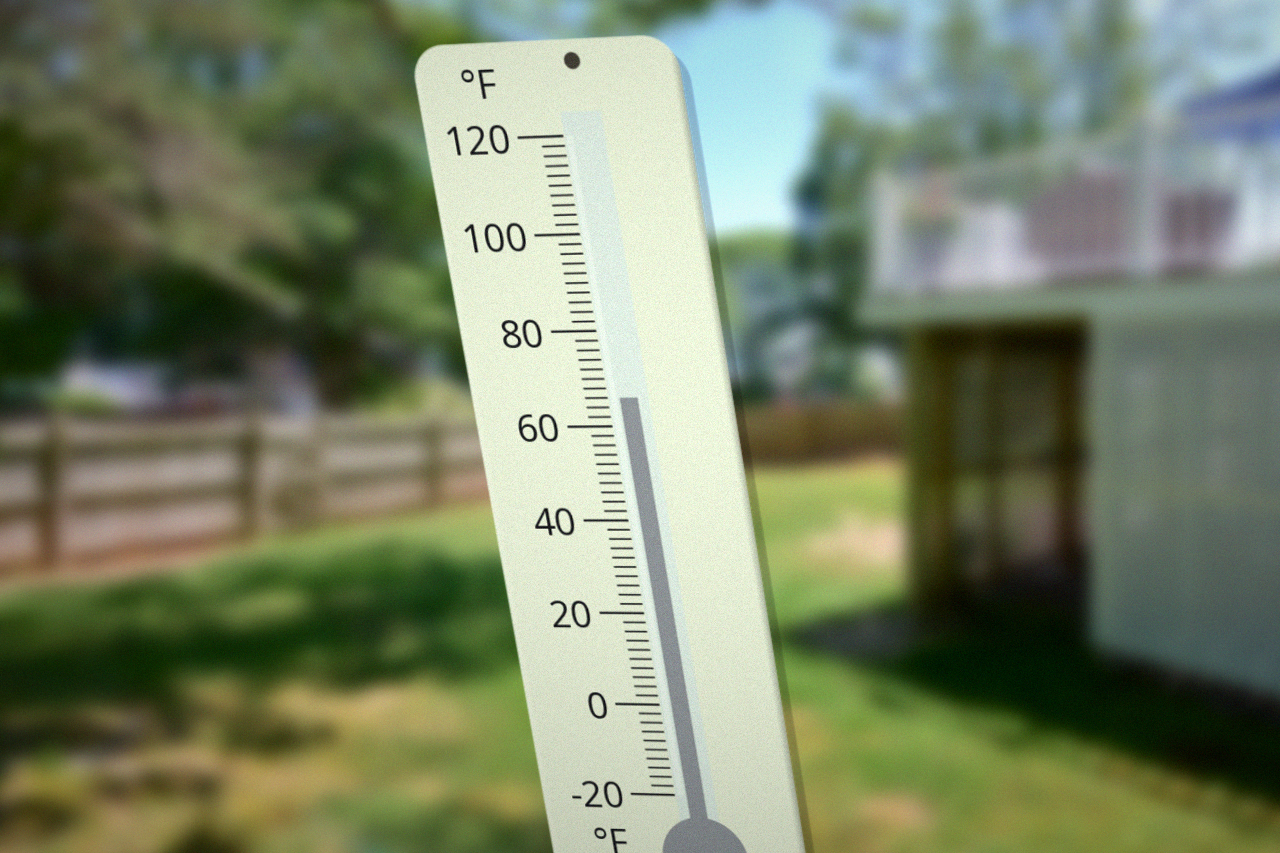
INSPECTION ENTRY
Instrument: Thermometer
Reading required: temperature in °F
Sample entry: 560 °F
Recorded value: 66 °F
